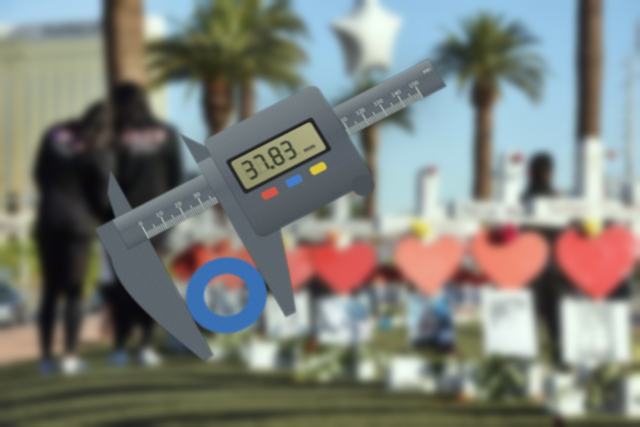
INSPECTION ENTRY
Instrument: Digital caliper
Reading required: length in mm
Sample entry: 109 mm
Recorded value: 37.83 mm
